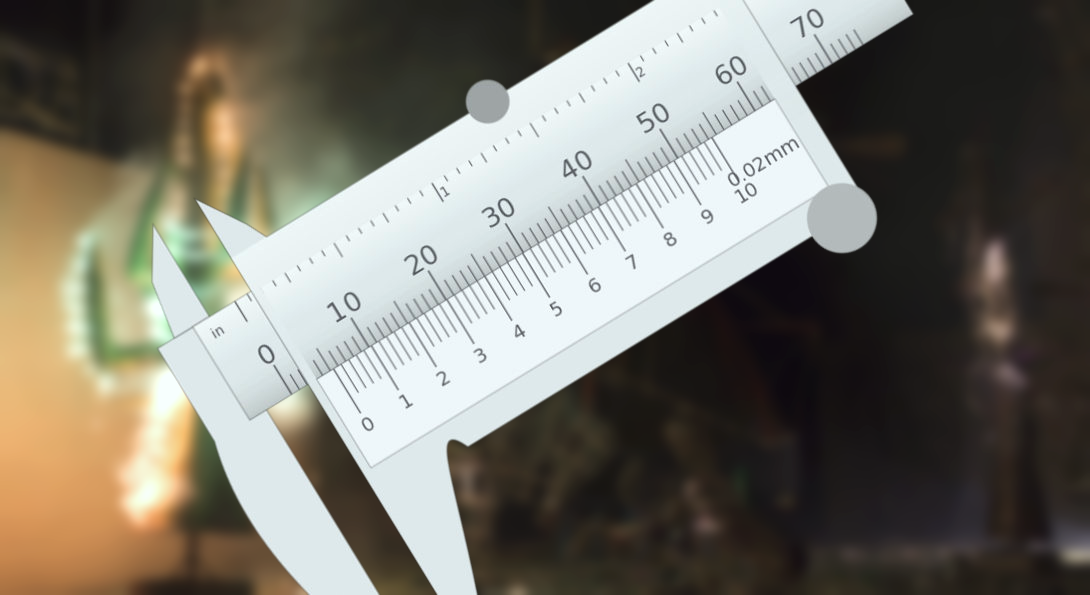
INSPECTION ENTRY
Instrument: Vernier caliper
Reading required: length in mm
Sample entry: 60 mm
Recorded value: 5.4 mm
